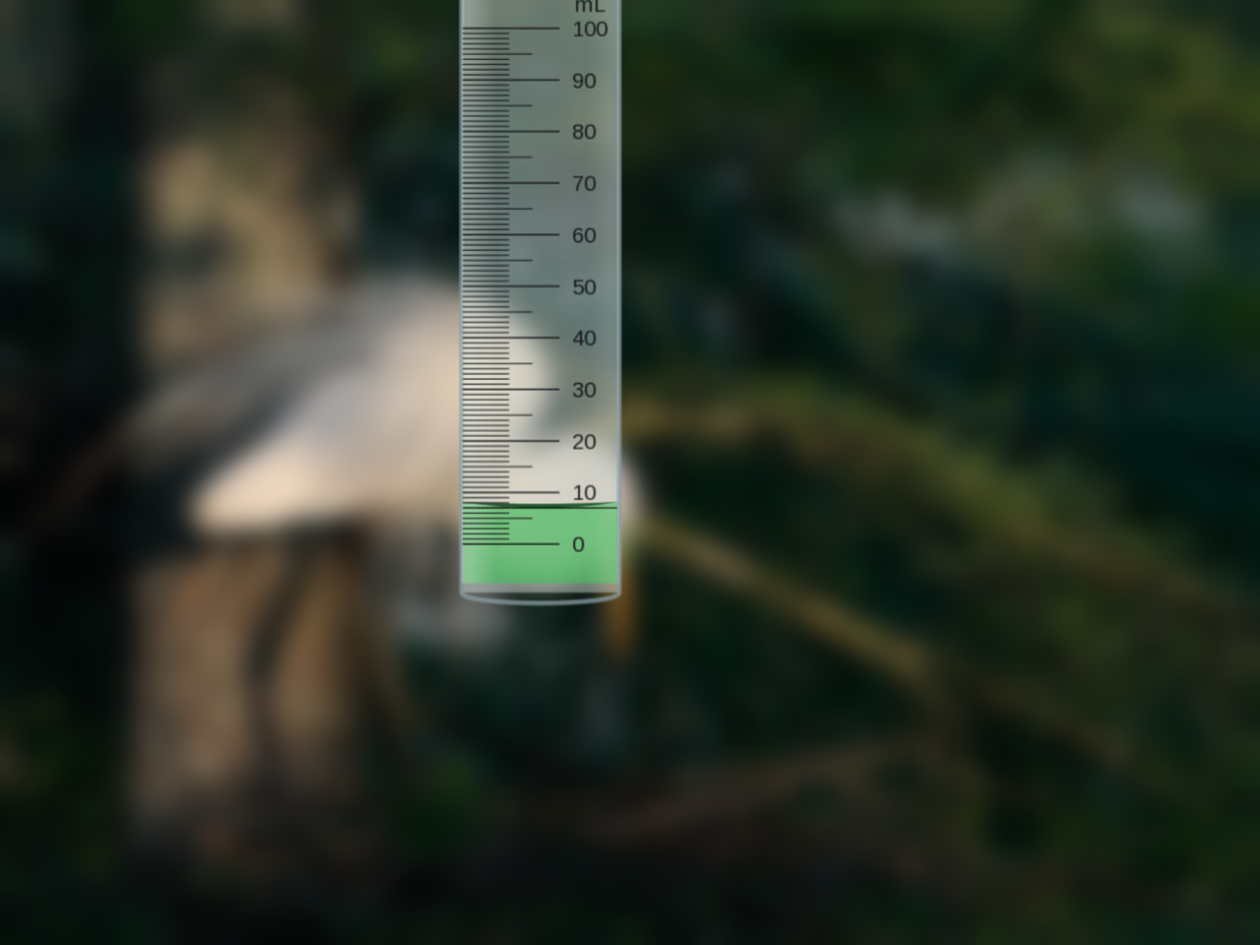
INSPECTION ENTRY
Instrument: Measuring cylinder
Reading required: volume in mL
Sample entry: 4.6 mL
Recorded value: 7 mL
